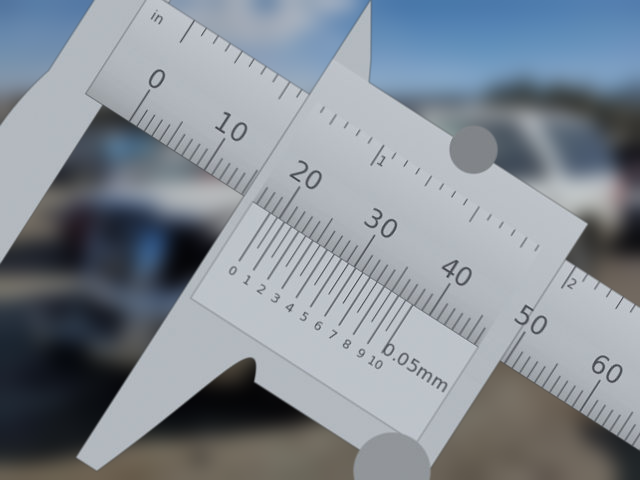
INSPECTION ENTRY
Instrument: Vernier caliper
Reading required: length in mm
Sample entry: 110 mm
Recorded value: 18.8 mm
